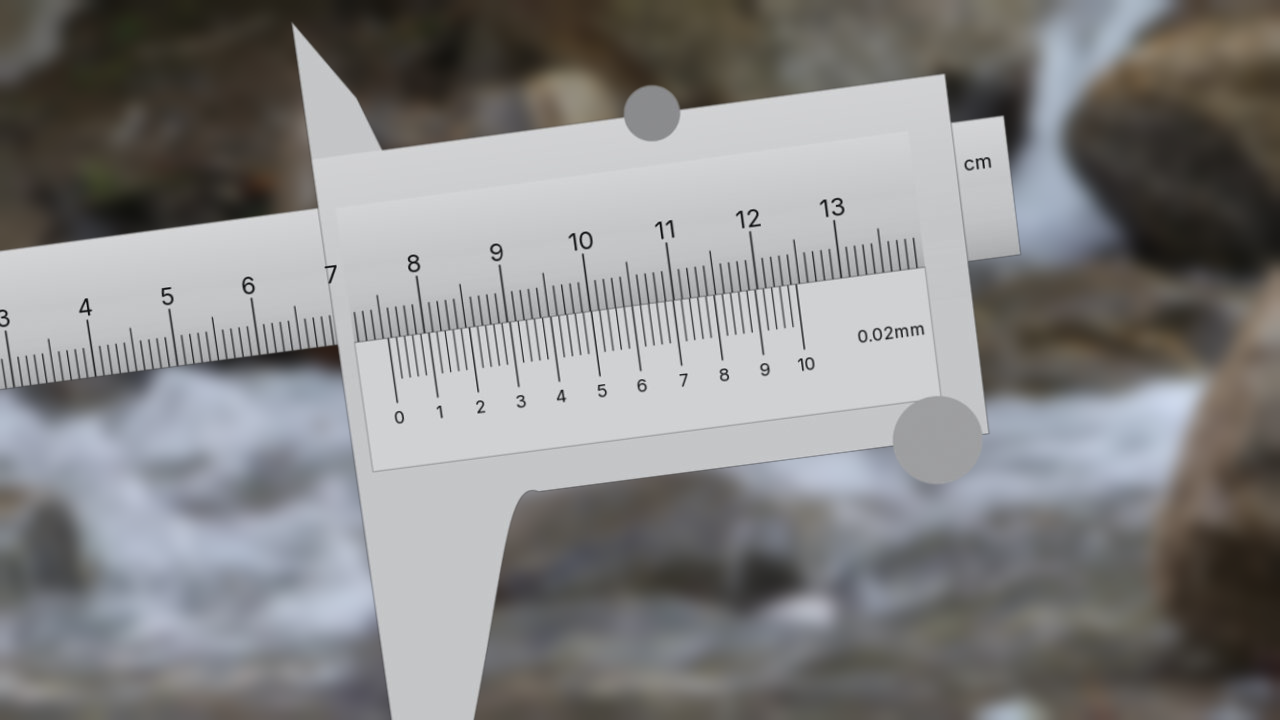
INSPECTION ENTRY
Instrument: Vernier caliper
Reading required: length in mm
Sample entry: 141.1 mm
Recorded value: 75.6 mm
